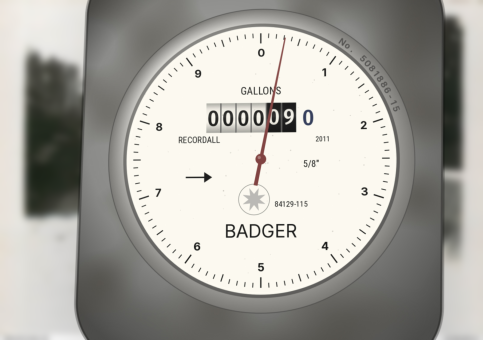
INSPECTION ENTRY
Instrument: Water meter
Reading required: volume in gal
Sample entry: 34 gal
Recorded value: 90.3 gal
